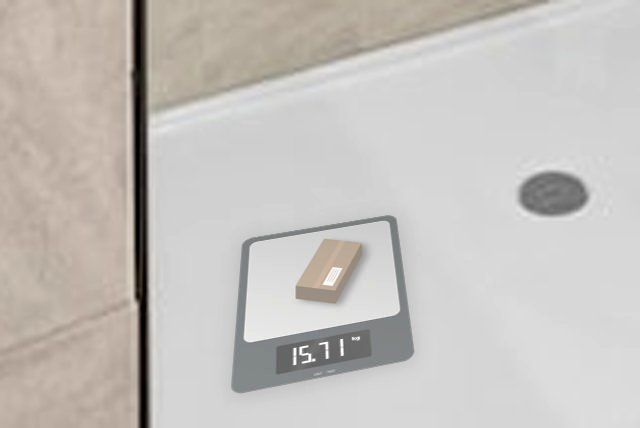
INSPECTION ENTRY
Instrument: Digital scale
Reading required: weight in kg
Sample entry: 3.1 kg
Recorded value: 15.71 kg
